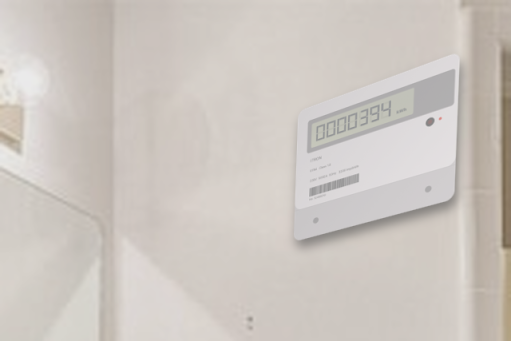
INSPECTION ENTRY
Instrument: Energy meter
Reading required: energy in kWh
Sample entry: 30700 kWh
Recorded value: 394 kWh
